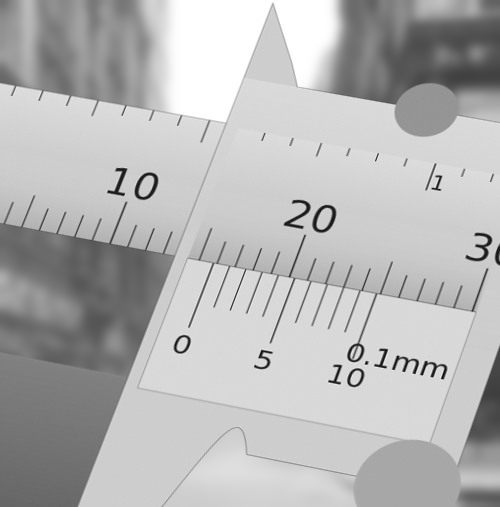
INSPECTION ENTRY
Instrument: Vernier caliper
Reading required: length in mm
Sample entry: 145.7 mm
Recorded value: 15.8 mm
